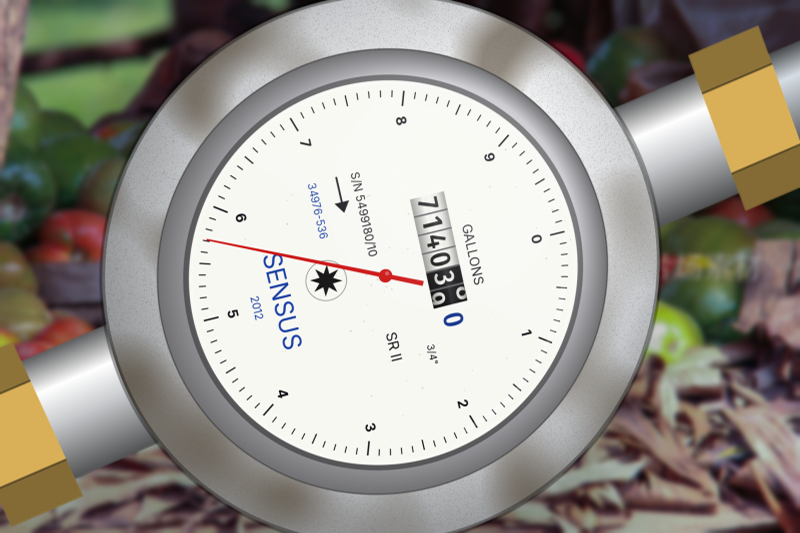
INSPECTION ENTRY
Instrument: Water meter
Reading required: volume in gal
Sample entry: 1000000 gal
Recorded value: 7140385.7 gal
